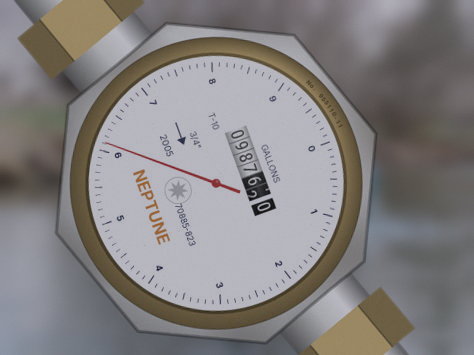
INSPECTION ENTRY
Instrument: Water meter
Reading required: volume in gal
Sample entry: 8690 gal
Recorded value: 987616.1 gal
